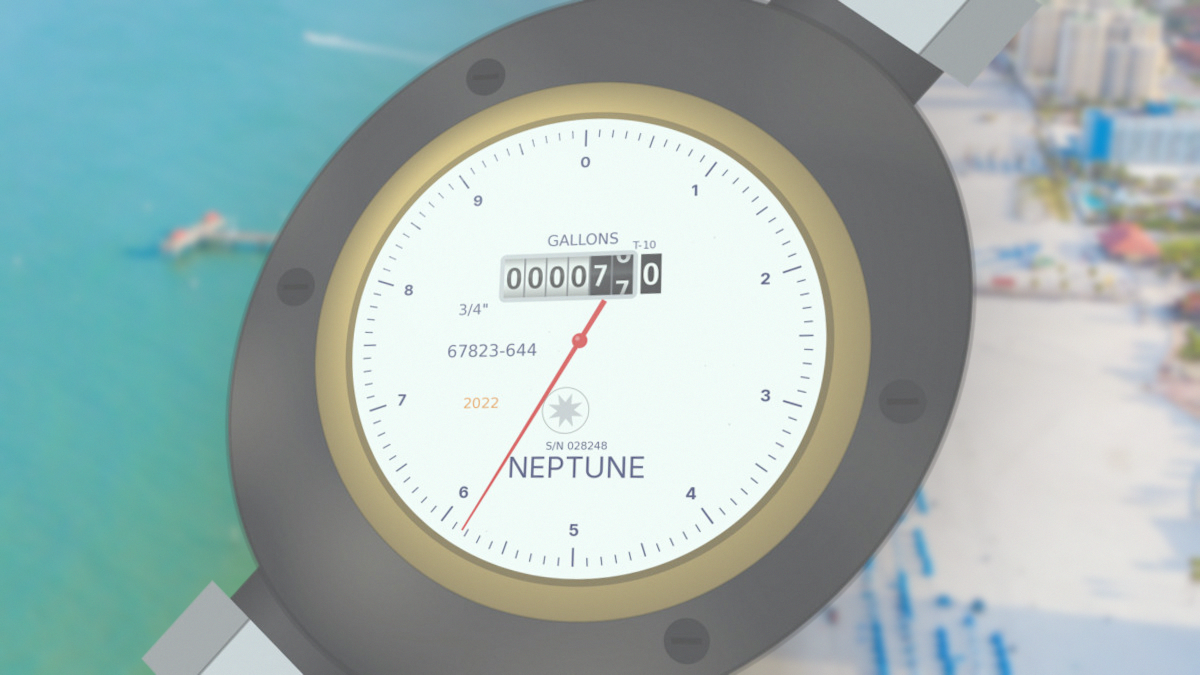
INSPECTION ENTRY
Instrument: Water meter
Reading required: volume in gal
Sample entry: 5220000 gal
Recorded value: 765.8 gal
